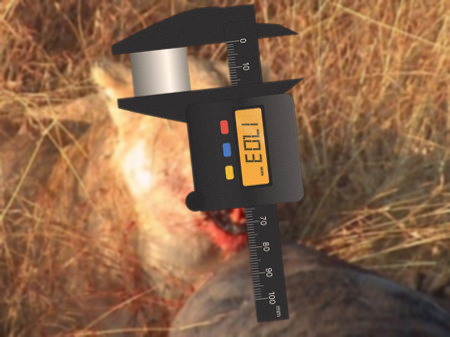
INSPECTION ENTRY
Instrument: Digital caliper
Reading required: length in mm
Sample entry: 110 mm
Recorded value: 17.03 mm
